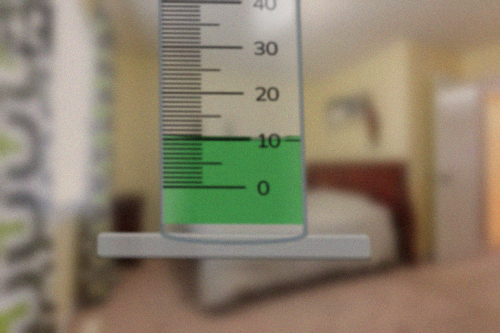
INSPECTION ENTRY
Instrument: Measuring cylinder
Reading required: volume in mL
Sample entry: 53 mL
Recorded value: 10 mL
